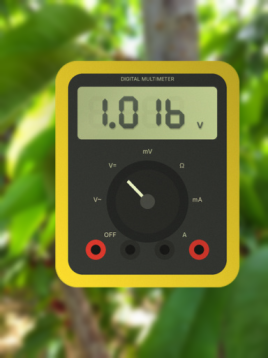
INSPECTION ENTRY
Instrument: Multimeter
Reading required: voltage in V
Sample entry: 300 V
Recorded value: 1.016 V
